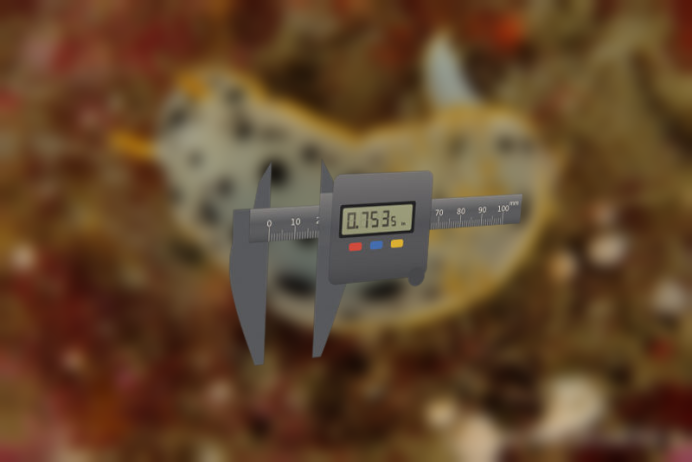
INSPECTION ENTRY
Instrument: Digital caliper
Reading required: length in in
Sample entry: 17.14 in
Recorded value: 0.7535 in
